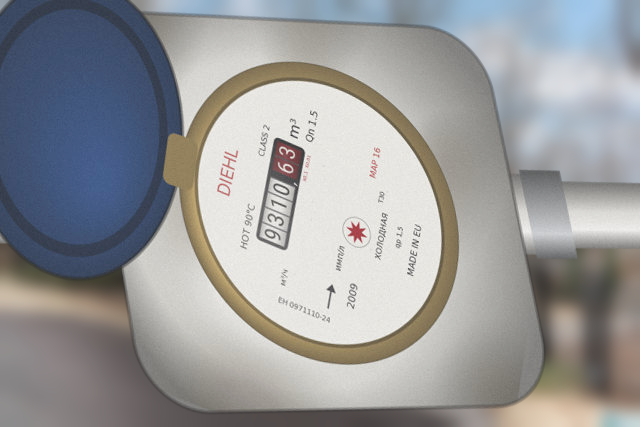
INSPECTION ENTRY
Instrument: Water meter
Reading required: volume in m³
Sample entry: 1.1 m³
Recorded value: 9310.63 m³
